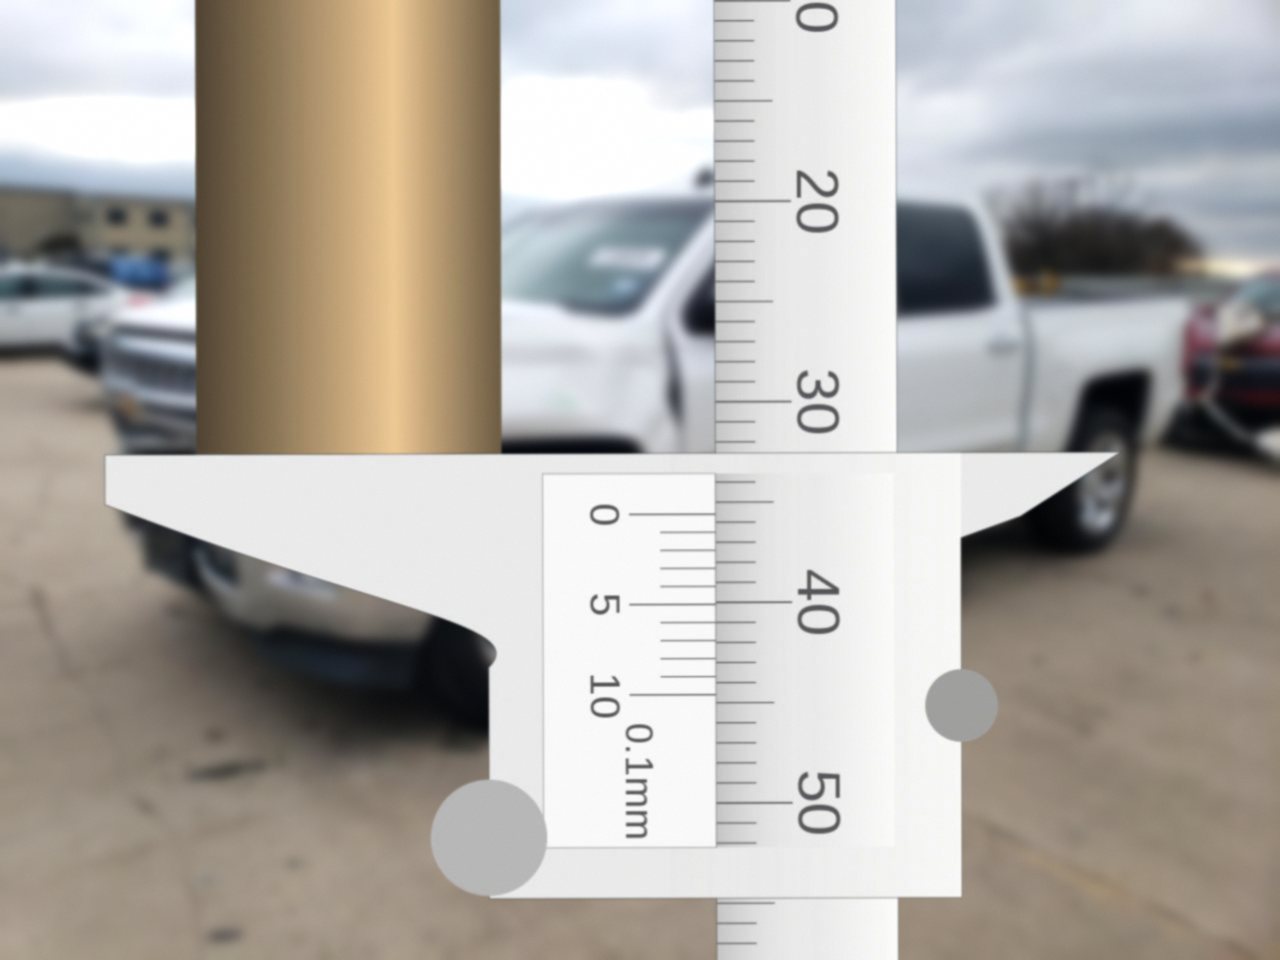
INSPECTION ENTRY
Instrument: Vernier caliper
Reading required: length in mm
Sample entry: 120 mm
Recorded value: 35.6 mm
